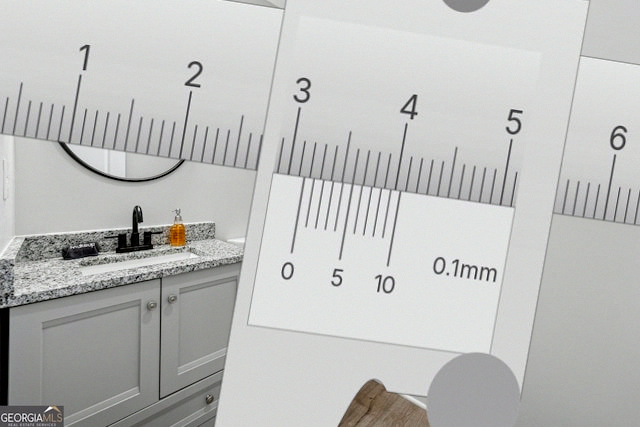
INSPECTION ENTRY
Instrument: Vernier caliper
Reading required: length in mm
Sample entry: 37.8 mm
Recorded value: 31.5 mm
